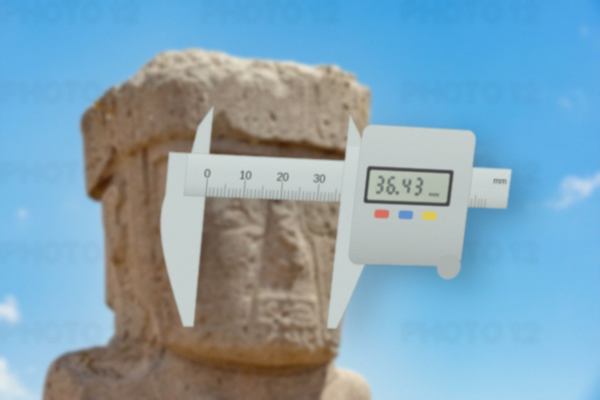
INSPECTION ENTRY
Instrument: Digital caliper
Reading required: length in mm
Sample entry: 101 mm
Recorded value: 36.43 mm
